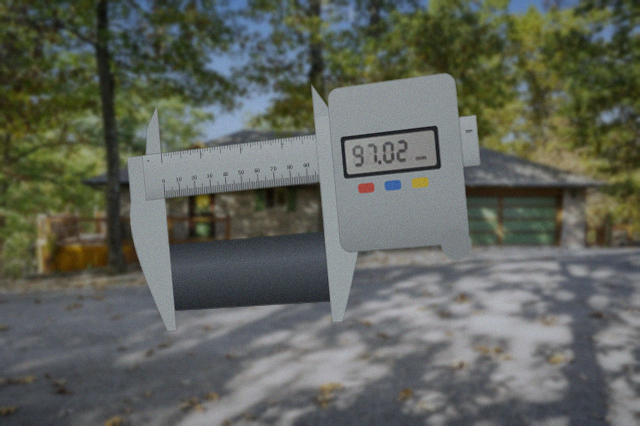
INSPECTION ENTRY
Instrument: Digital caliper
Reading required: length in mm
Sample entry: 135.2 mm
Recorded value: 97.02 mm
